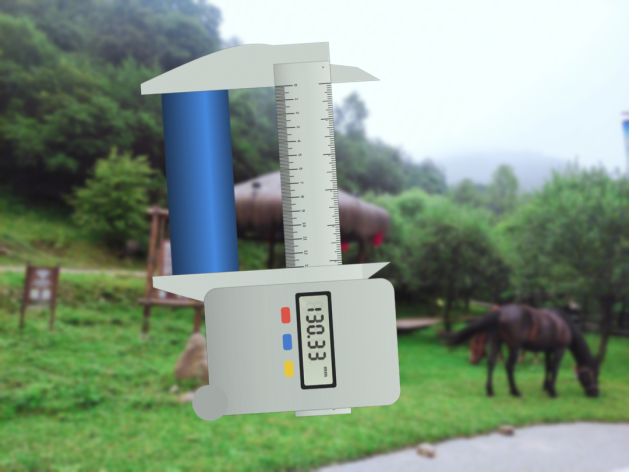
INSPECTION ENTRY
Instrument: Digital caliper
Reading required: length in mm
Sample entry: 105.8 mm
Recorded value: 130.33 mm
